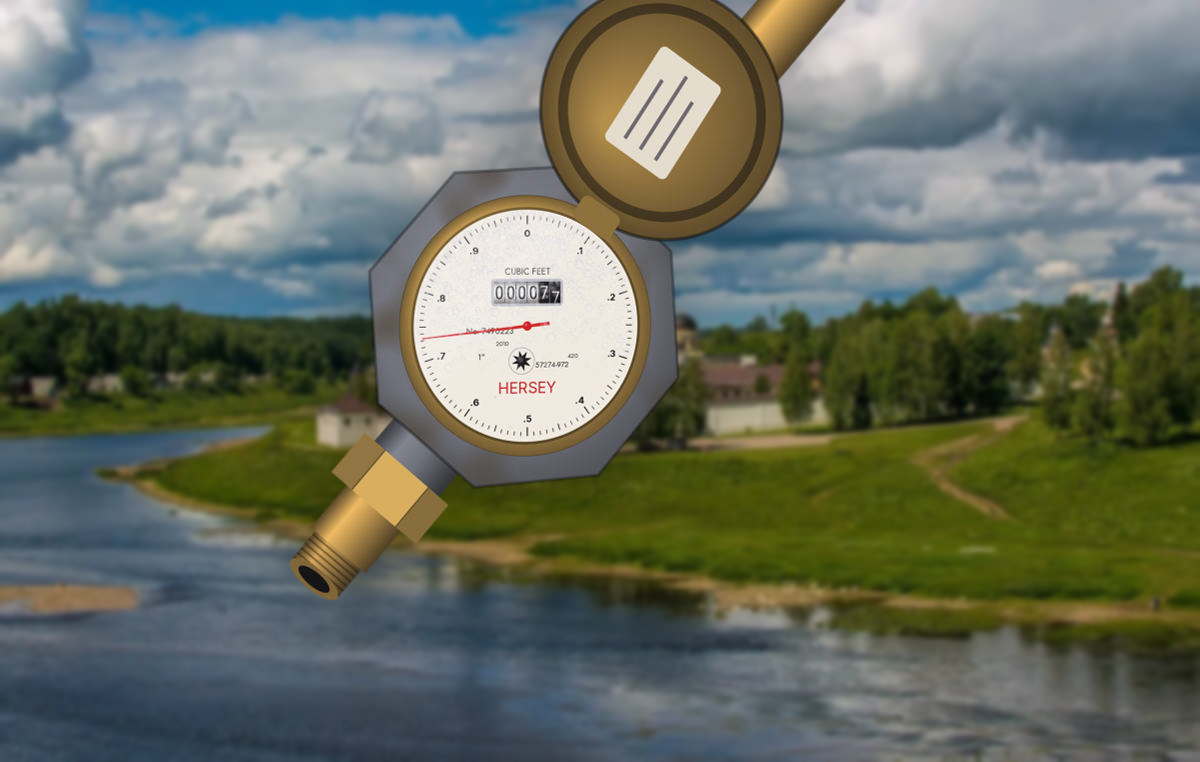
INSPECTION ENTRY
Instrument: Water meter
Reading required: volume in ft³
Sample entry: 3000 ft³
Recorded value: 76.73 ft³
